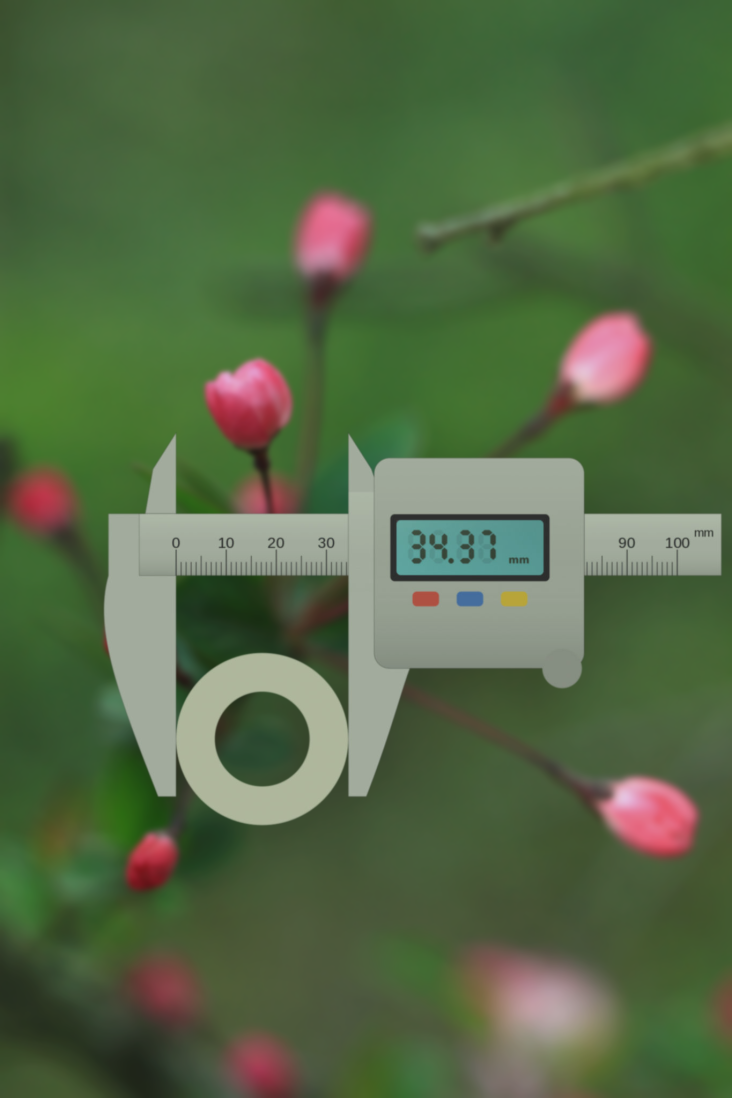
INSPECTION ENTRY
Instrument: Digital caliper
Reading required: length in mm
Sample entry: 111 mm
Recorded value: 34.37 mm
